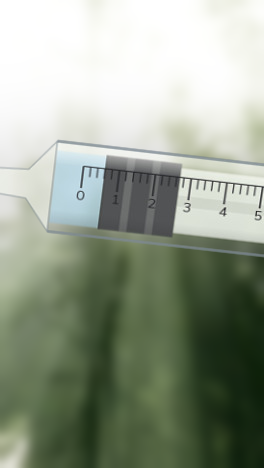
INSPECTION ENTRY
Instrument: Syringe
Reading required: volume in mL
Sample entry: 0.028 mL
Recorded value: 0.6 mL
